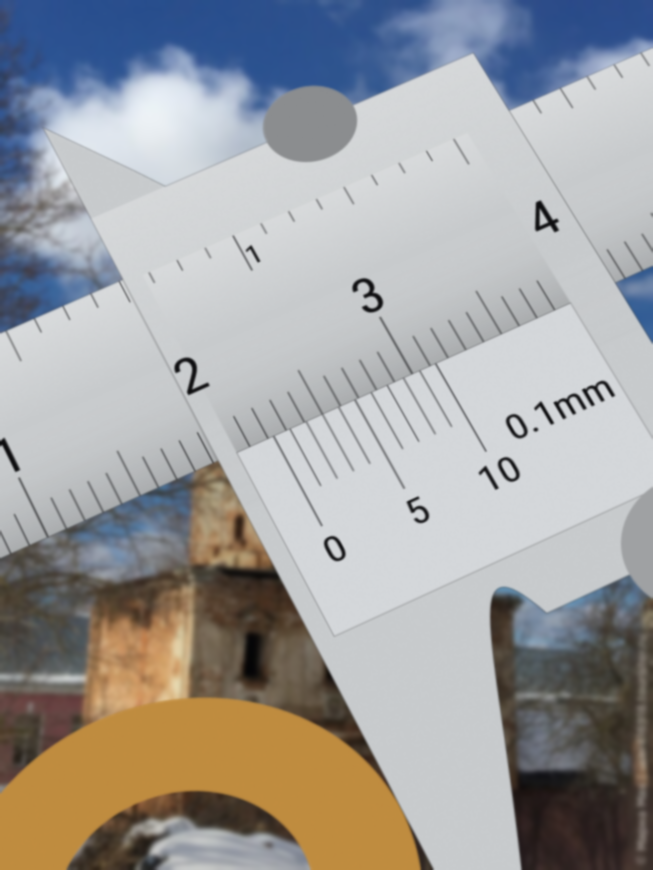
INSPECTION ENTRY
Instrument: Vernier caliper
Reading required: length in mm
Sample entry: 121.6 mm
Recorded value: 22.3 mm
